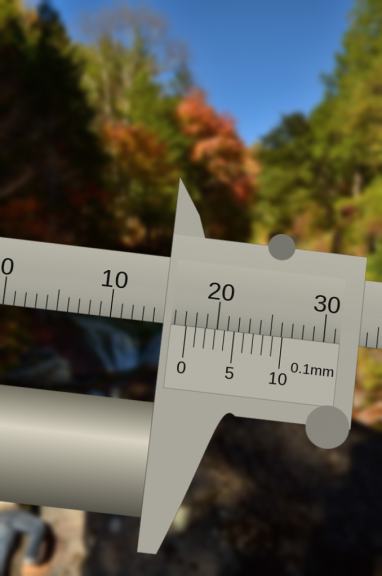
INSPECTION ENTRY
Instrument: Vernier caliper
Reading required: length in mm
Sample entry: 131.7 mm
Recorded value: 17.1 mm
